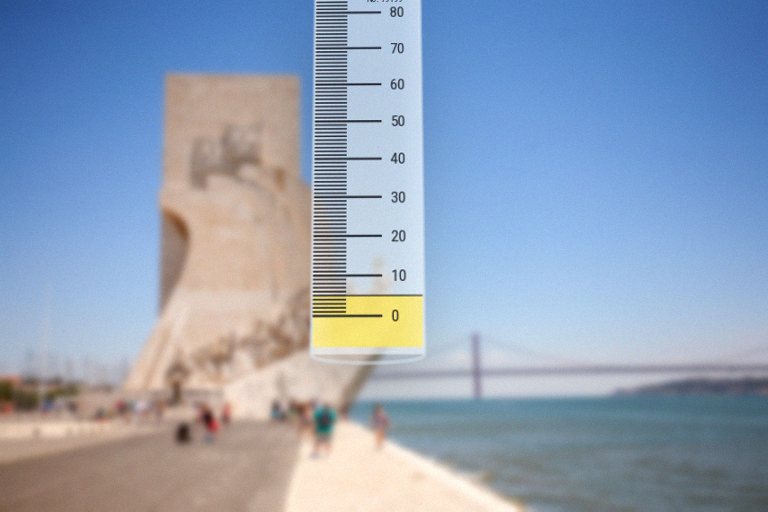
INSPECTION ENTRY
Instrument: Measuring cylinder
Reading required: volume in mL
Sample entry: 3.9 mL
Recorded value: 5 mL
